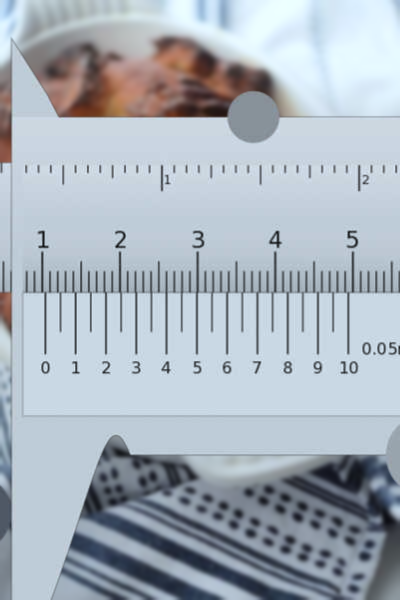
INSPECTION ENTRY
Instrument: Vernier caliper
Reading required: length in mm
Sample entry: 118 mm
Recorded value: 10.4 mm
